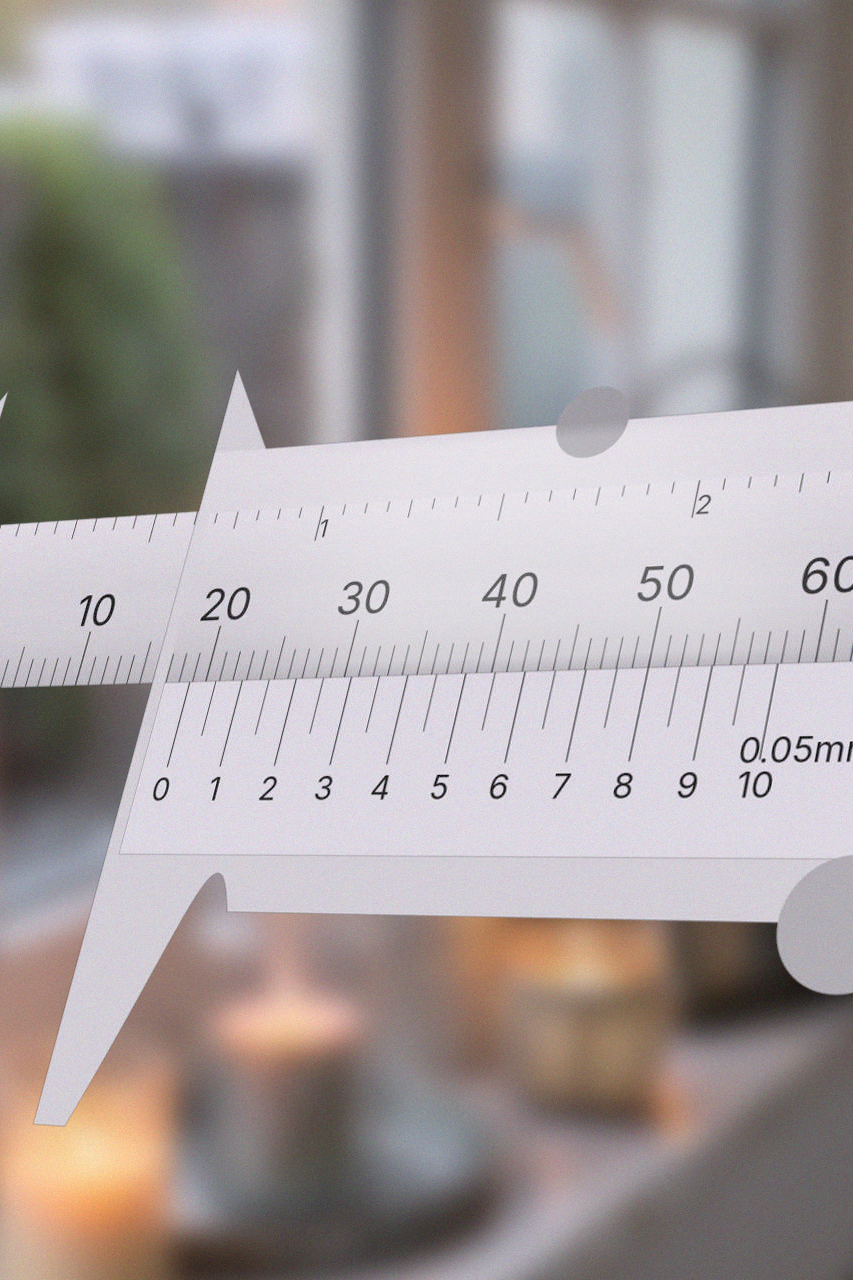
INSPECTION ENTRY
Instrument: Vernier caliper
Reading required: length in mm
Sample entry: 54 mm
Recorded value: 18.8 mm
